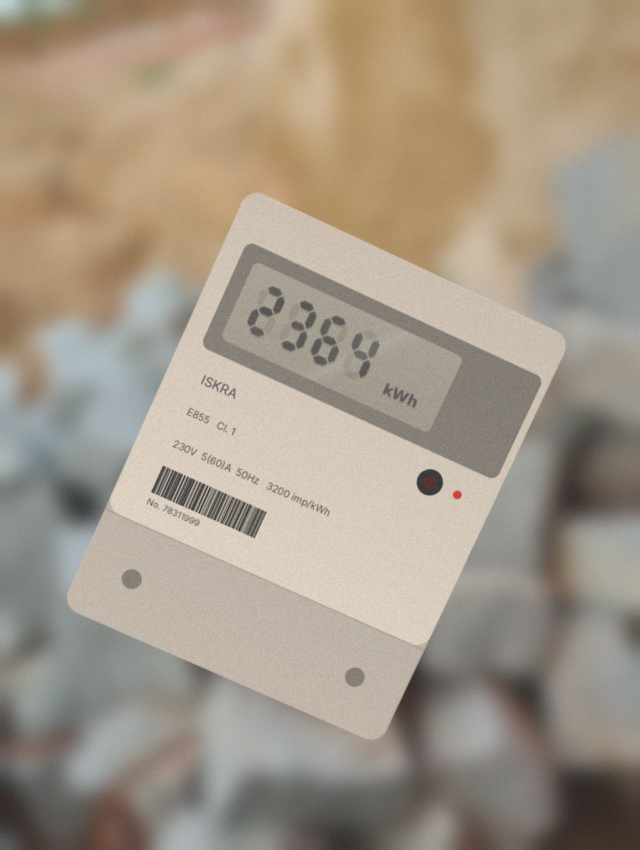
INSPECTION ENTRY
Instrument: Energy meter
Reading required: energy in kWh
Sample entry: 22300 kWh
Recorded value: 2364 kWh
